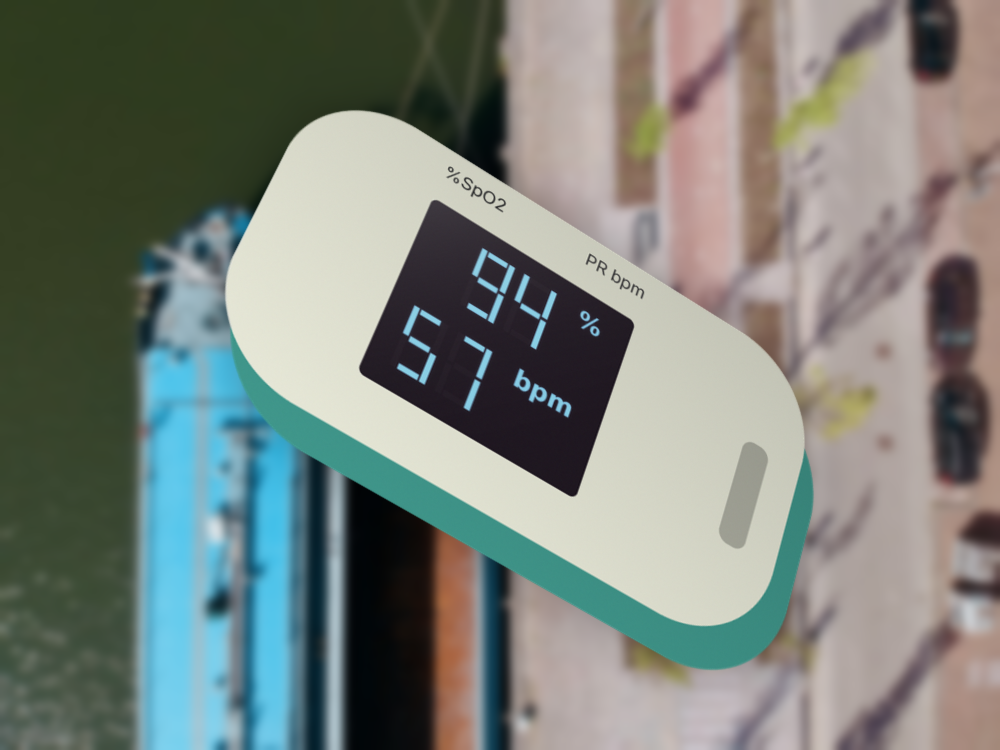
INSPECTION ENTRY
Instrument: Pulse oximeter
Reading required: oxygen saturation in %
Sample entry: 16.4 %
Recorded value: 94 %
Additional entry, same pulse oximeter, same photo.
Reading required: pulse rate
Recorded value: 57 bpm
